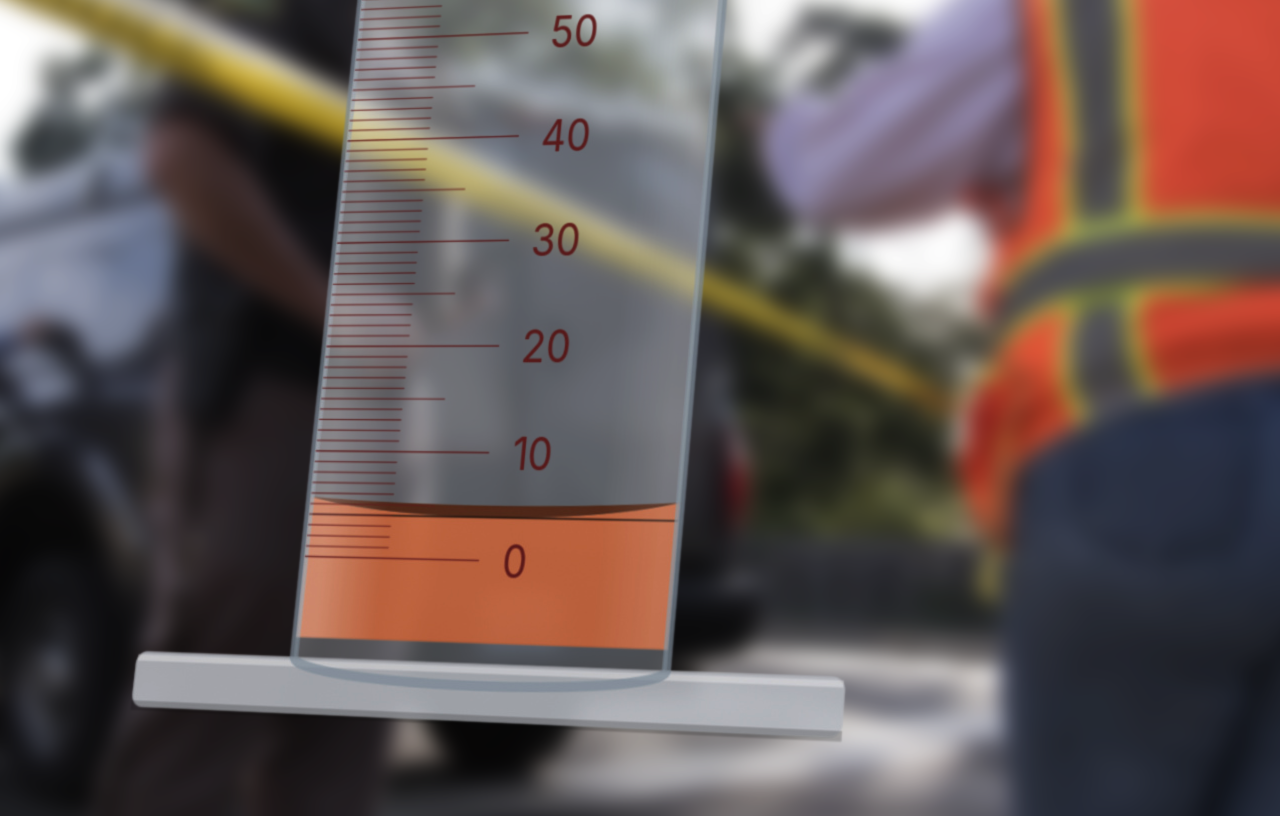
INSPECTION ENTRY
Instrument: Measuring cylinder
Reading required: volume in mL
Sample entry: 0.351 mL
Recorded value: 4 mL
